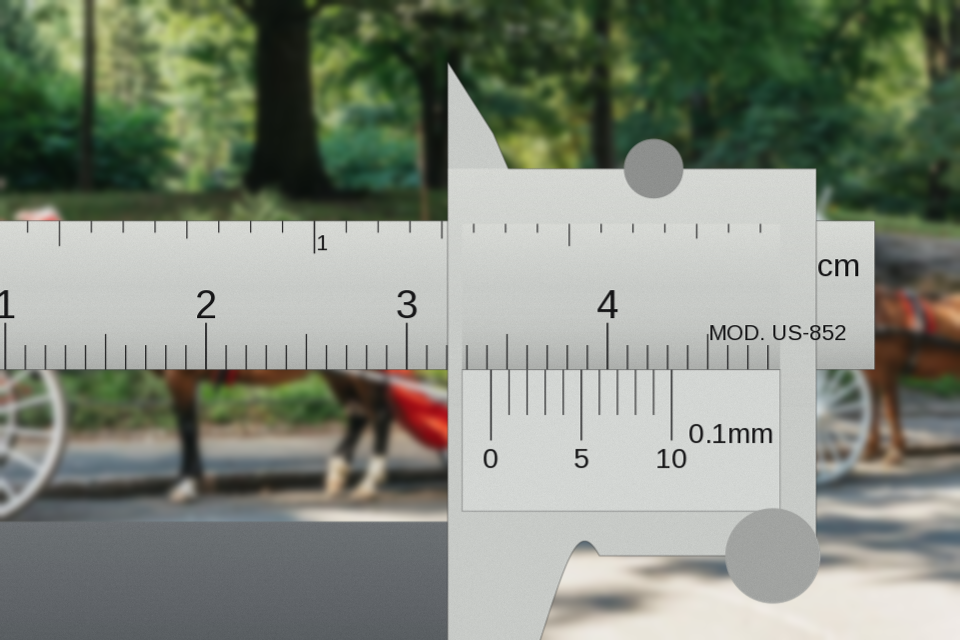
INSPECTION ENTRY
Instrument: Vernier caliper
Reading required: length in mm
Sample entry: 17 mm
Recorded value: 34.2 mm
